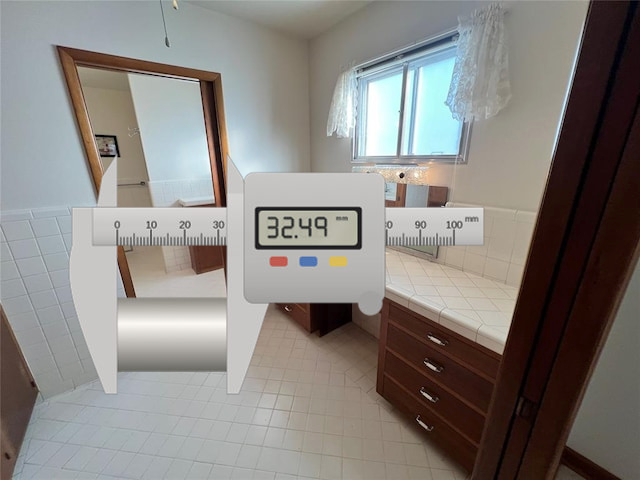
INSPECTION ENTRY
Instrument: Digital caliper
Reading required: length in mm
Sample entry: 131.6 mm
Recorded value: 32.49 mm
